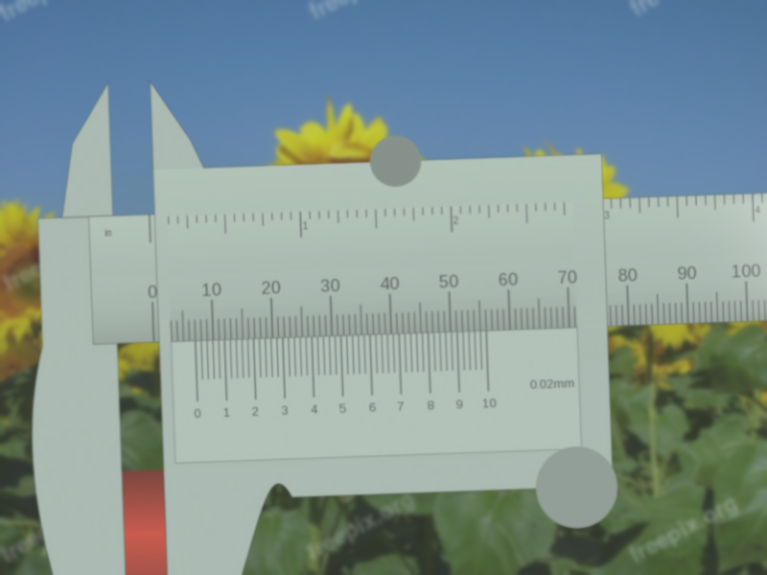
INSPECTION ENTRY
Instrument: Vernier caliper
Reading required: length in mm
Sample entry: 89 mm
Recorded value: 7.0 mm
